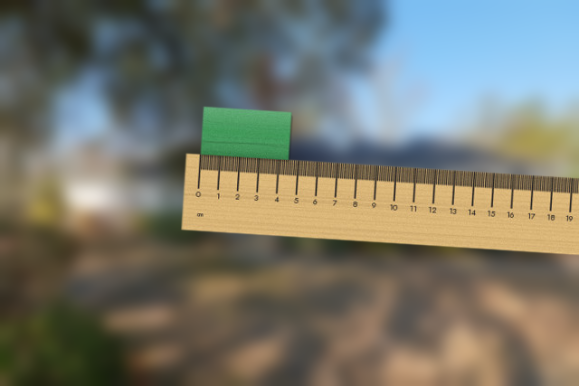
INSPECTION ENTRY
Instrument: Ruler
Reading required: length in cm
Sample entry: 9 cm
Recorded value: 4.5 cm
